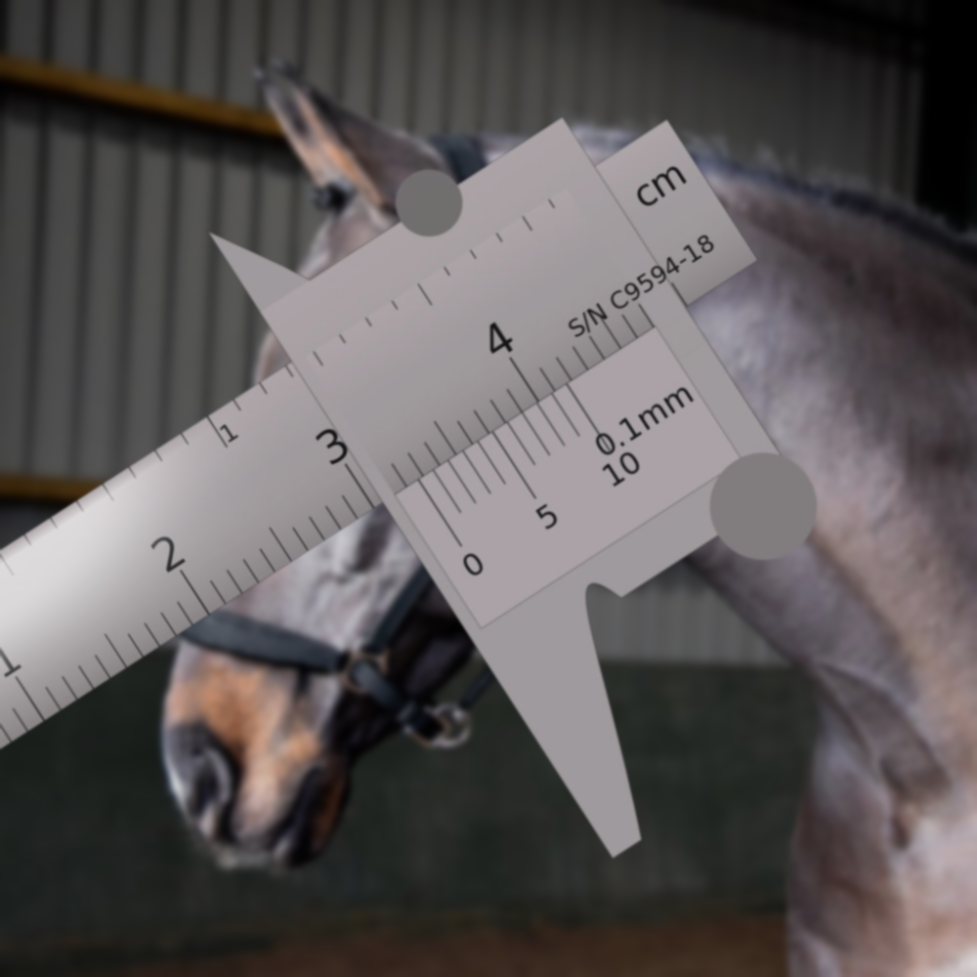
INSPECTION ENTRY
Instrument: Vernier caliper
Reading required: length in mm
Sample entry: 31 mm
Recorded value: 32.7 mm
